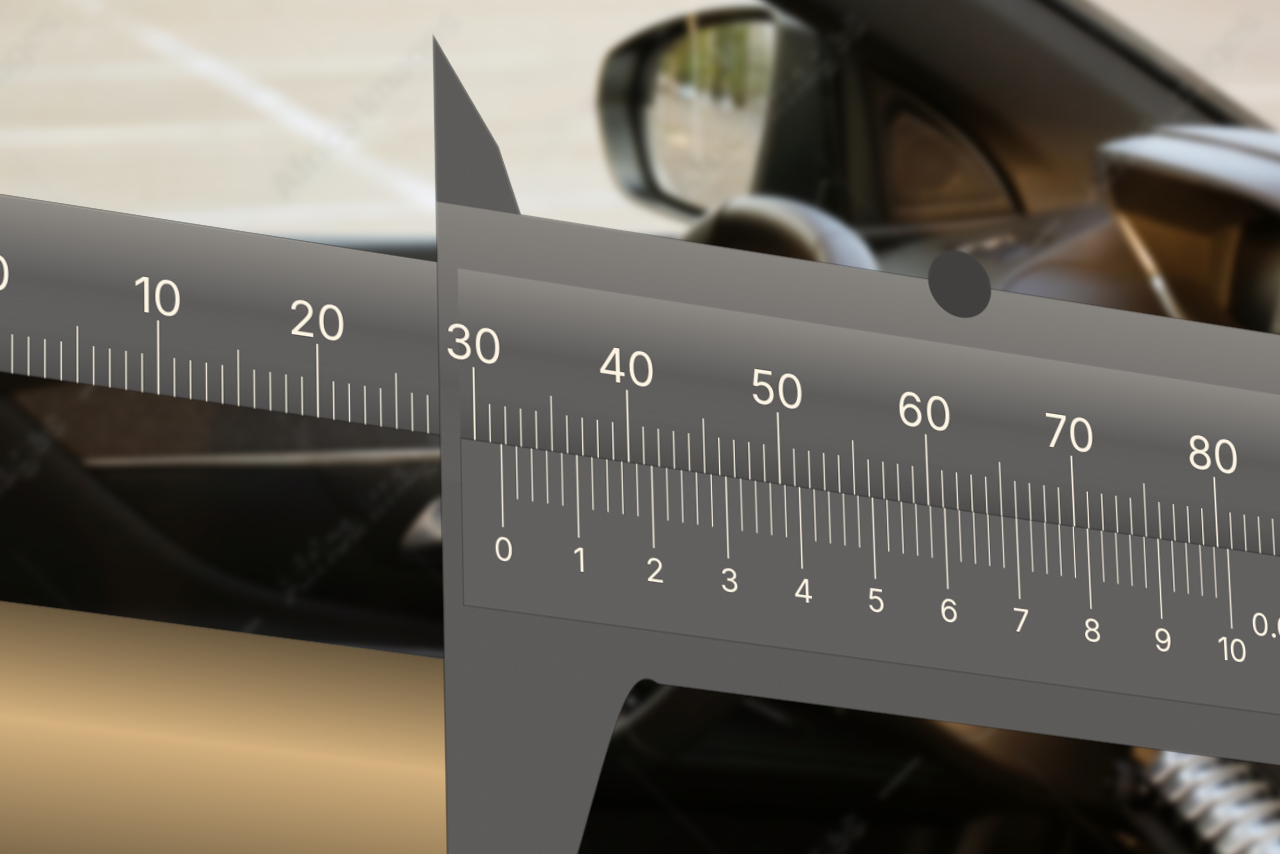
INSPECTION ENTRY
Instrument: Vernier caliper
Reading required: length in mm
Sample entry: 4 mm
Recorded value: 31.7 mm
